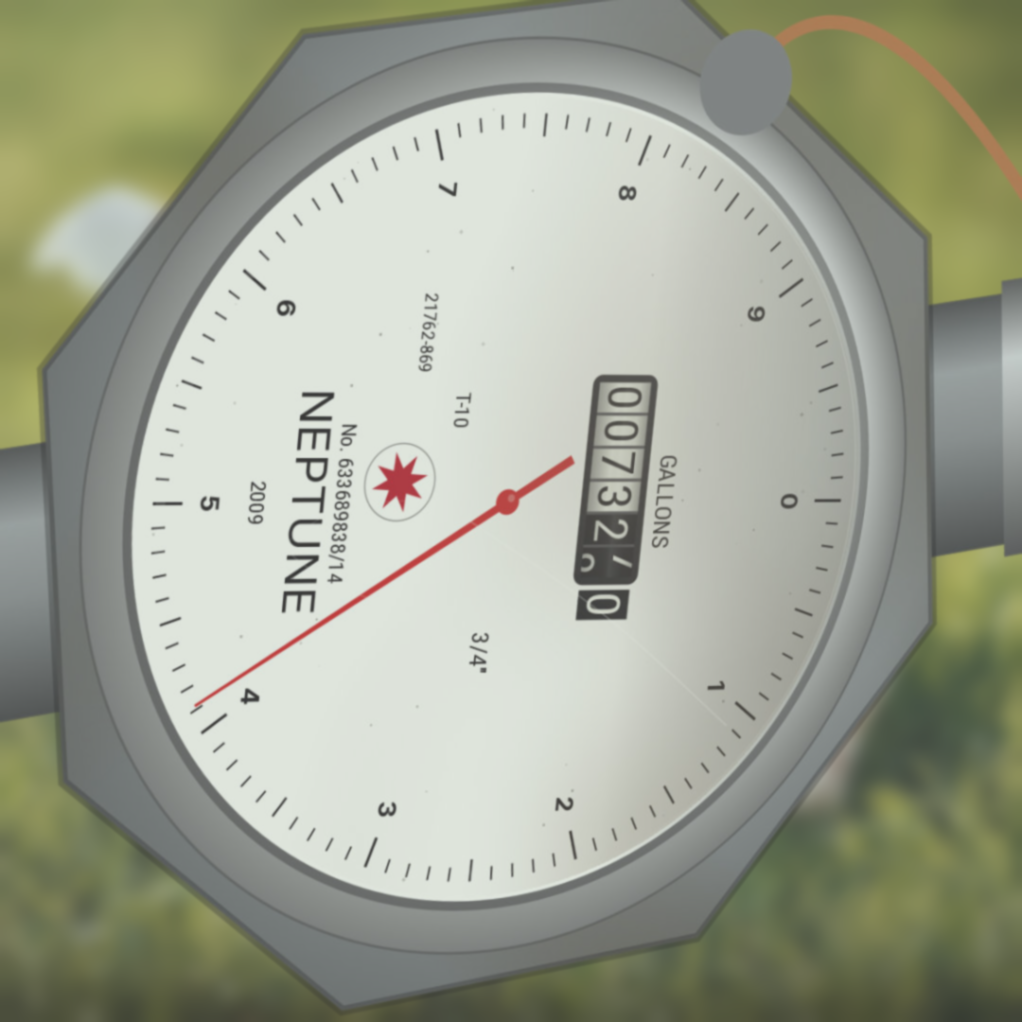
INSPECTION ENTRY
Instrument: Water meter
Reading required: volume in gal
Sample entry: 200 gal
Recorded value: 73274.1 gal
